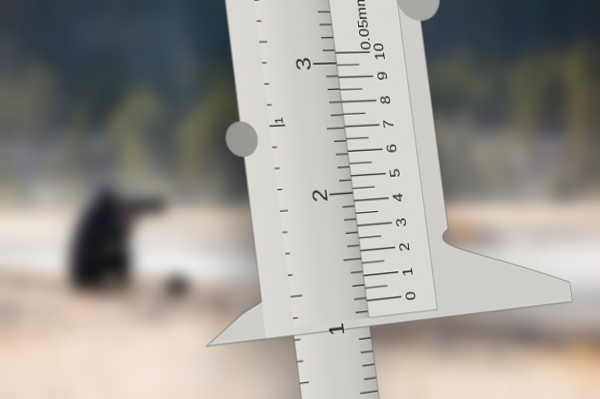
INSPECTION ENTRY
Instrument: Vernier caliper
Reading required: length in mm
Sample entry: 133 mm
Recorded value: 11.8 mm
